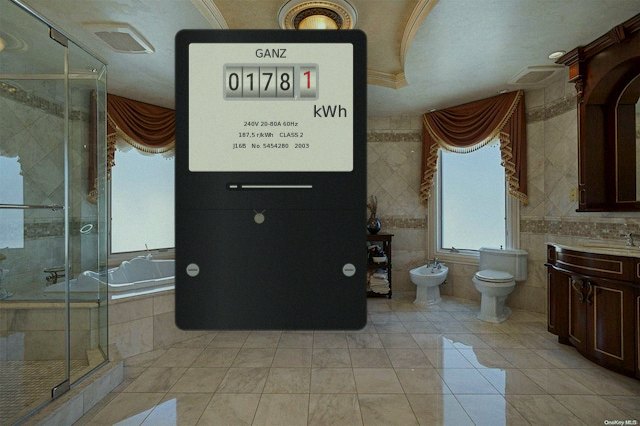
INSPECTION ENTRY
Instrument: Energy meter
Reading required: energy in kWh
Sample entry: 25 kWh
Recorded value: 178.1 kWh
